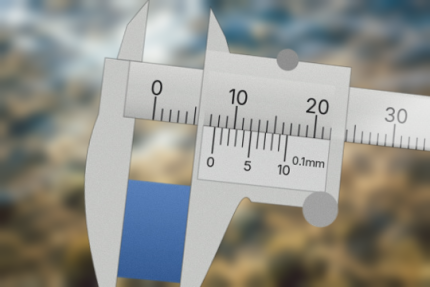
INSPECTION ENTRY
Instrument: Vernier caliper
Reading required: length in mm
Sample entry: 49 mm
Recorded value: 7.6 mm
